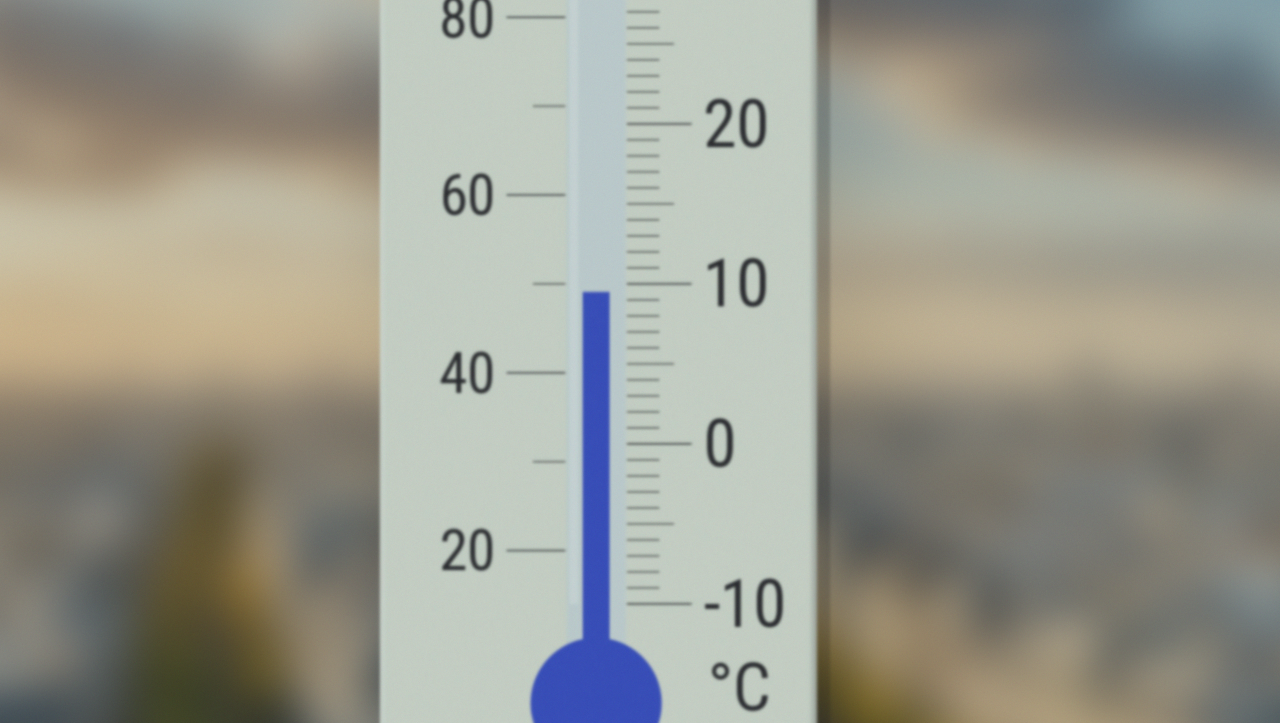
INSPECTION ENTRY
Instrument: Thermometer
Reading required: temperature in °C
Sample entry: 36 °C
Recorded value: 9.5 °C
